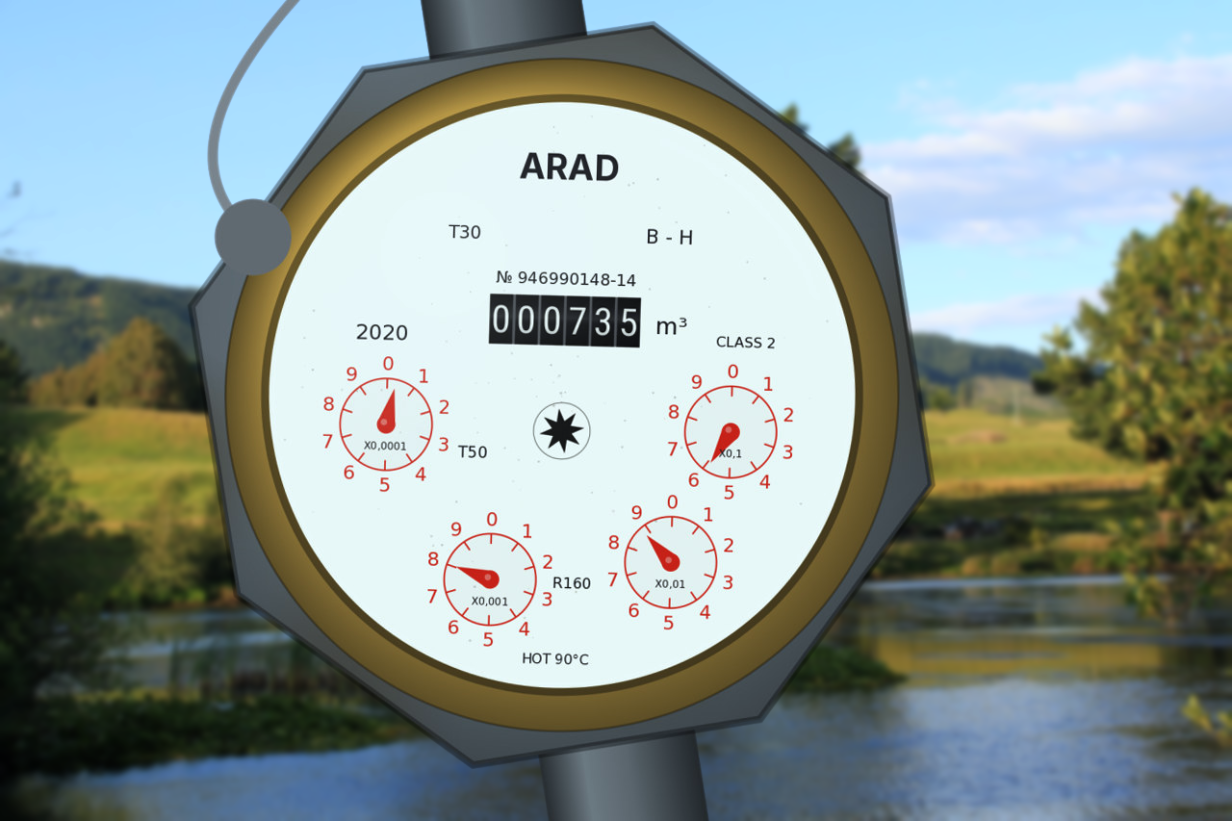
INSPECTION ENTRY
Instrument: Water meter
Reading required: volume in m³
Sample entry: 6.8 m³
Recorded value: 735.5880 m³
